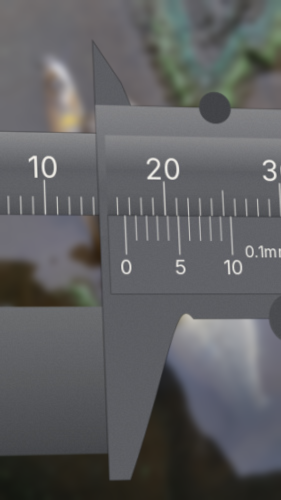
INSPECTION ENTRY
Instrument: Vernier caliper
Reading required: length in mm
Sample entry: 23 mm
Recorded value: 16.6 mm
